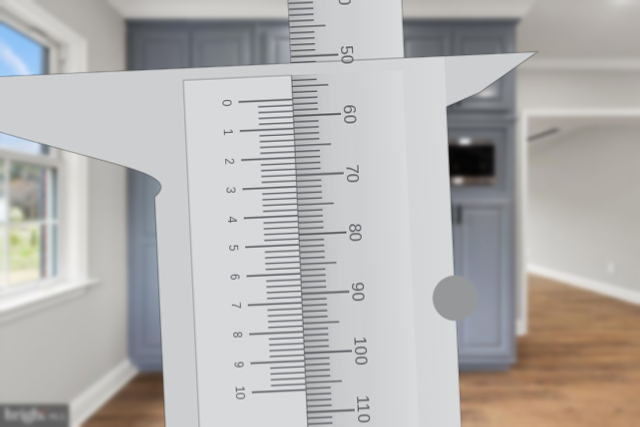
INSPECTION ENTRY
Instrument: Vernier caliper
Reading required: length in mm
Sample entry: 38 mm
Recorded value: 57.2 mm
